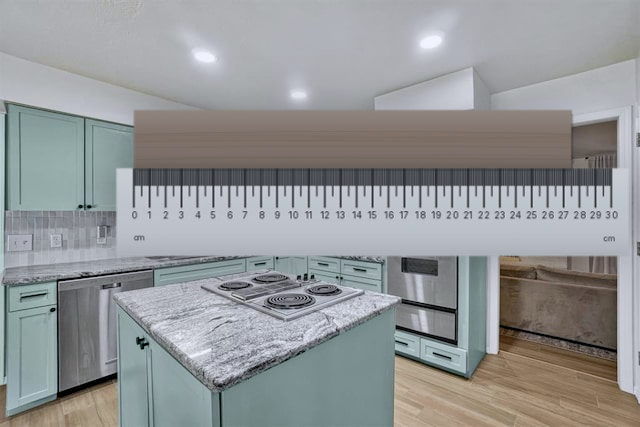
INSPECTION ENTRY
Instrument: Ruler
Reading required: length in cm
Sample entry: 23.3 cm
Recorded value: 27.5 cm
